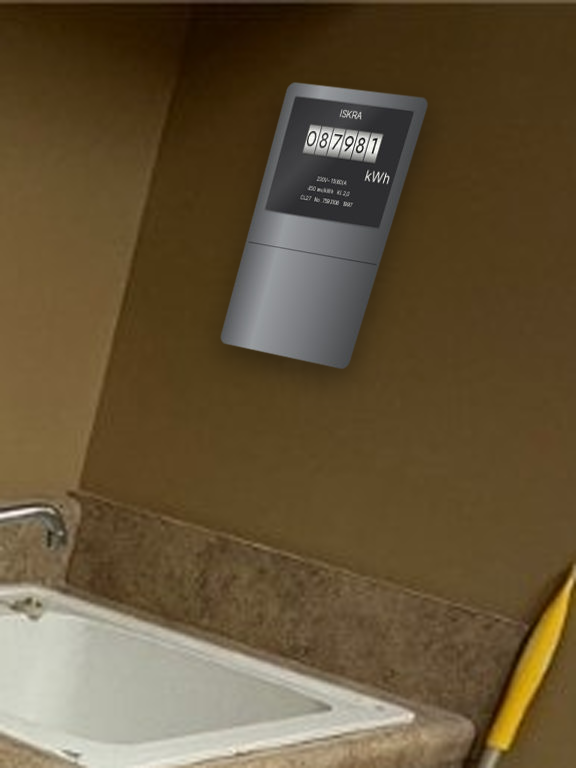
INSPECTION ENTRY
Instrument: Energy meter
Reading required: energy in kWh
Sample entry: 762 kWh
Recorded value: 87981 kWh
